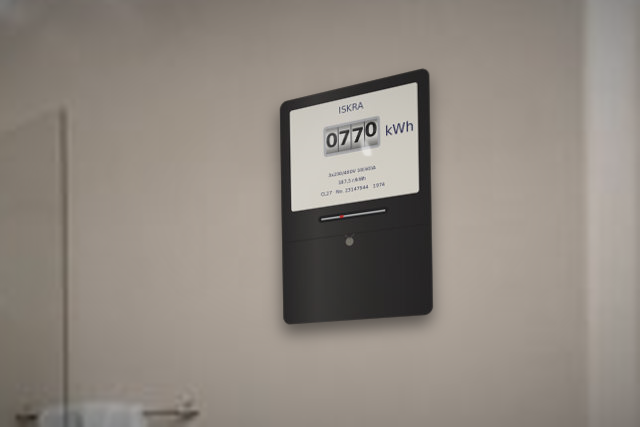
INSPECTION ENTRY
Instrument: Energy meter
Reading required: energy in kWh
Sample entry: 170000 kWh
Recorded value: 770 kWh
